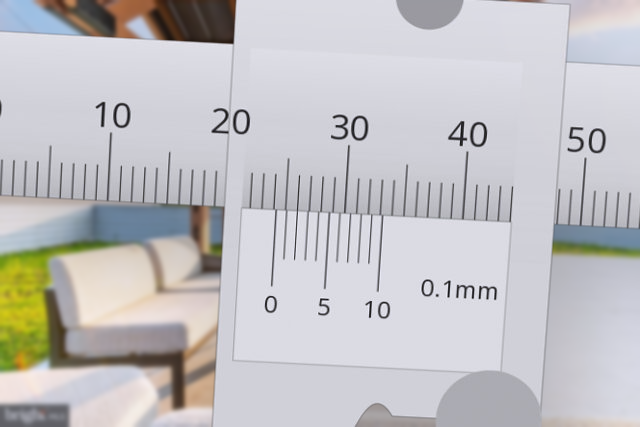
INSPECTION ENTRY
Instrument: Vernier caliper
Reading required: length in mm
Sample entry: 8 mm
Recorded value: 24.2 mm
